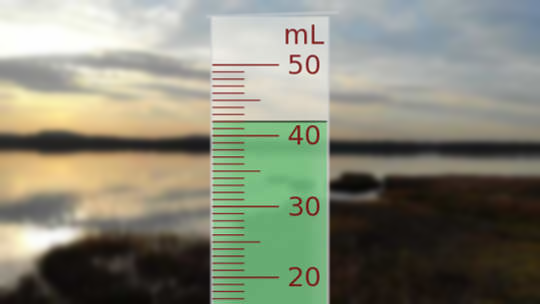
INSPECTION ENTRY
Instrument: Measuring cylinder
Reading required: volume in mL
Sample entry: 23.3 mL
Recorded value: 42 mL
